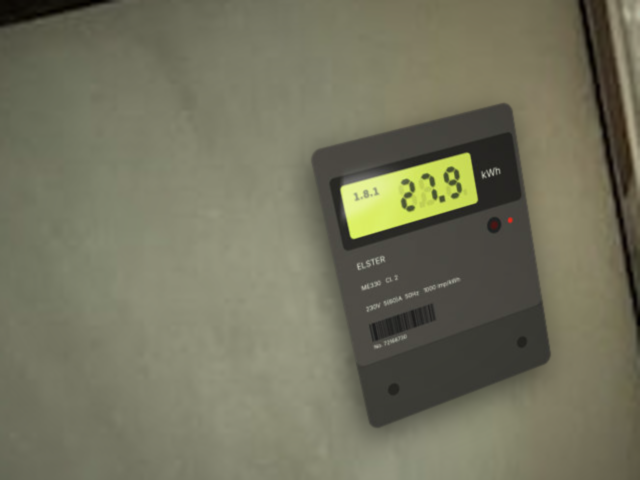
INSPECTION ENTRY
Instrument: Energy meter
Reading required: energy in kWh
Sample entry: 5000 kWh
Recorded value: 27.9 kWh
